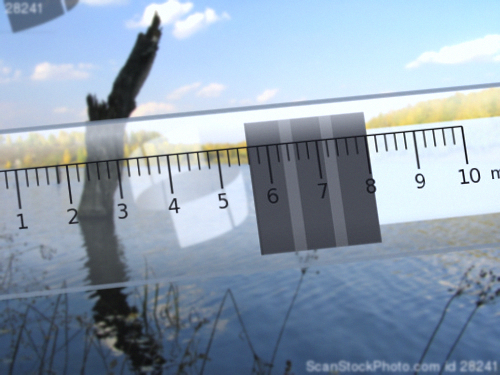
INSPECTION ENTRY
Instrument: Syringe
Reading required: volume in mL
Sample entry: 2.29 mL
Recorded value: 5.6 mL
